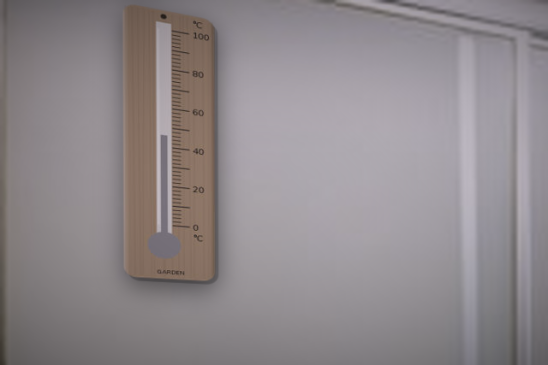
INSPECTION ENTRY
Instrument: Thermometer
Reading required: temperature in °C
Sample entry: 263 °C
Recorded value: 46 °C
